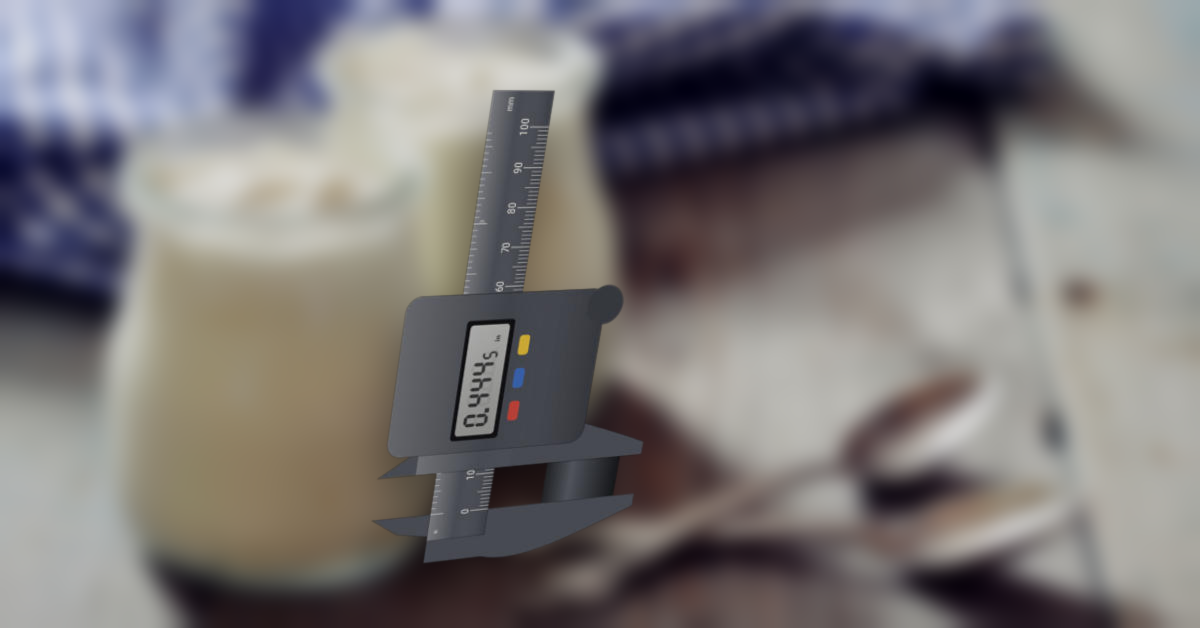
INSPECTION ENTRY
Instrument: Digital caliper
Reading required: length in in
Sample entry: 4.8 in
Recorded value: 0.4445 in
